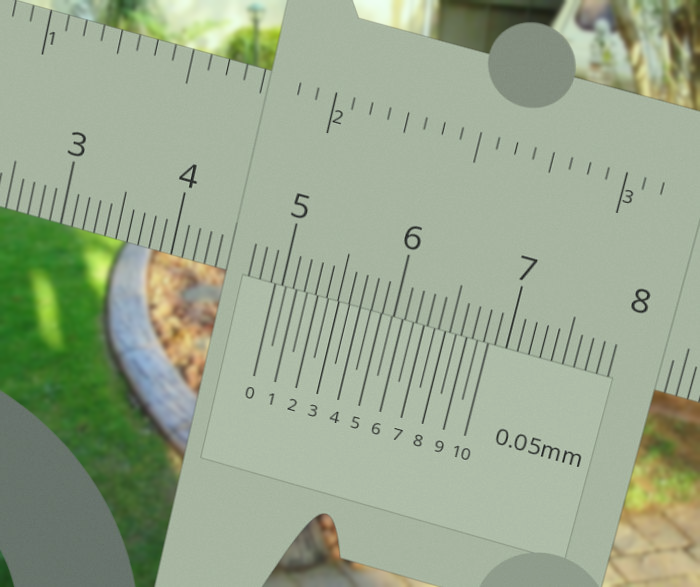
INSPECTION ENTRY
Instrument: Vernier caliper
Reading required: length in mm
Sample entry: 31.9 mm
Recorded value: 49.4 mm
